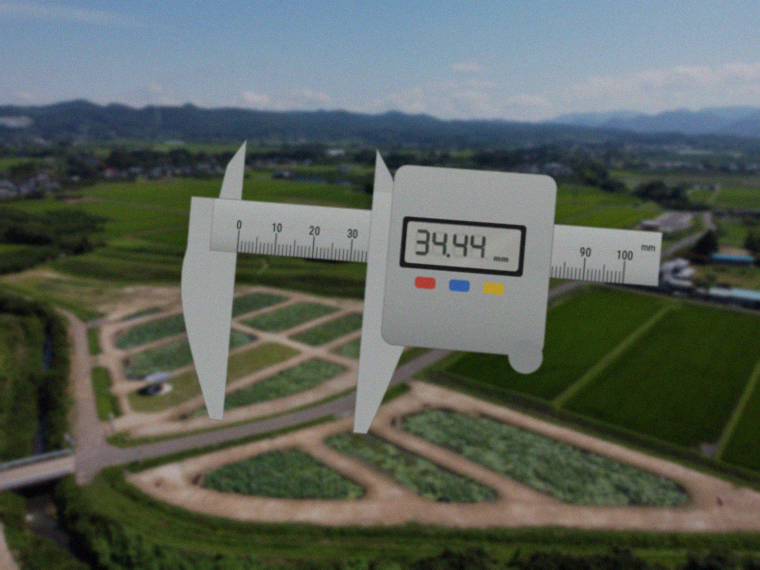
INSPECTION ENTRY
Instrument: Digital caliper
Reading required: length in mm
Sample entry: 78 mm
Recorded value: 34.44 mm
